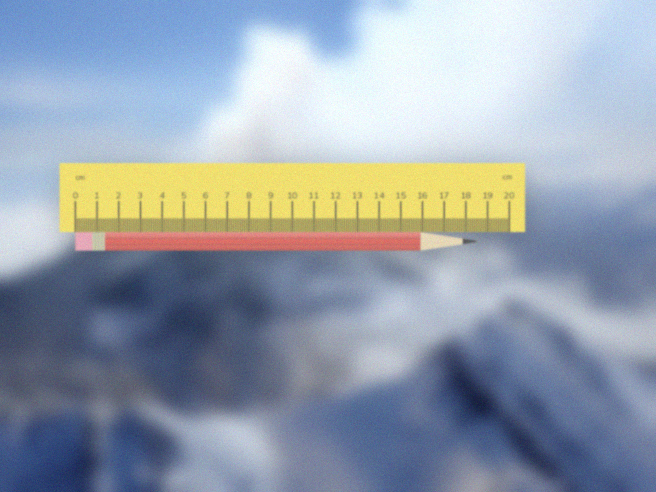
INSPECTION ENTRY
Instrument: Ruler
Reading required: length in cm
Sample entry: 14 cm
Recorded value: 18.5 cm
